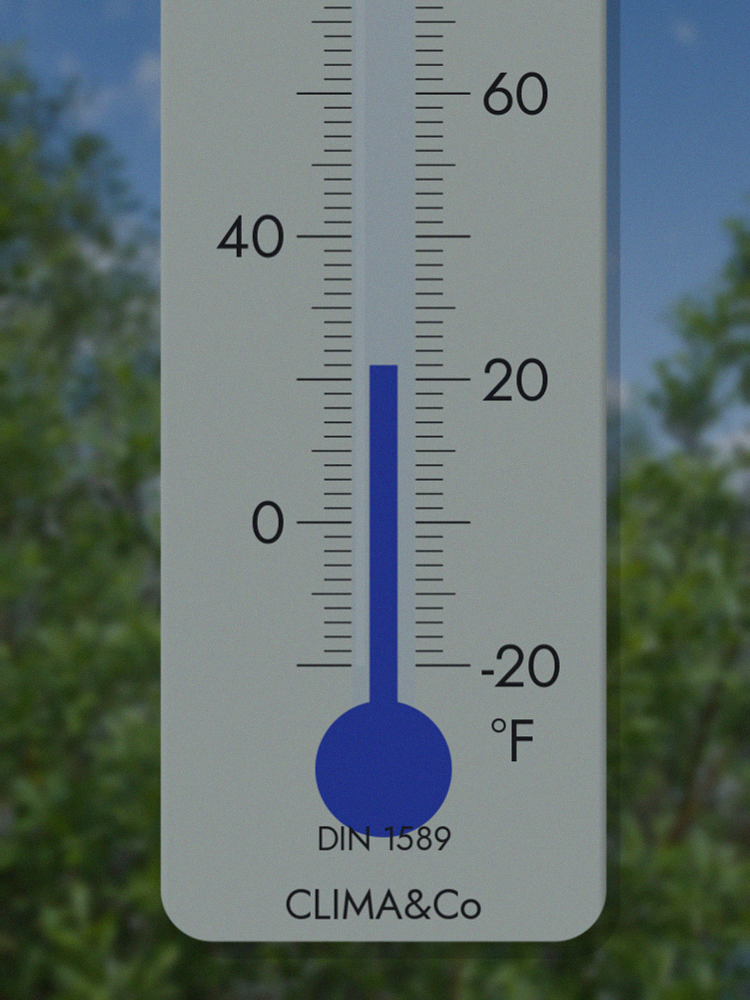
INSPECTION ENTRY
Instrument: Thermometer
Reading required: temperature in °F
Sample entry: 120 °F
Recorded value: 22 °F
